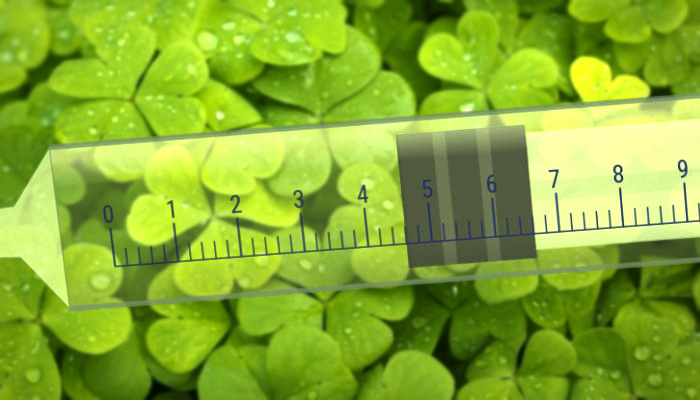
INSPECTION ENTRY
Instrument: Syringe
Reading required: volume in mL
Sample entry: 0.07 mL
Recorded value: 4.6 mL
